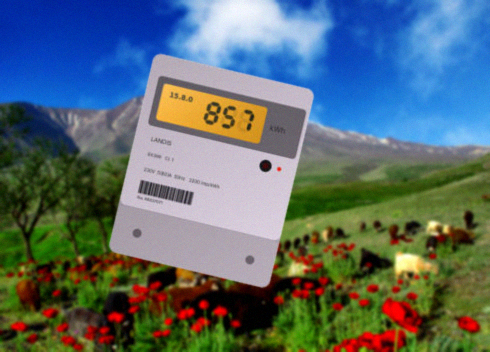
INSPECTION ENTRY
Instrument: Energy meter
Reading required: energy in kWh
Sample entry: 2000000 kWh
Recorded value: 857 kWh
